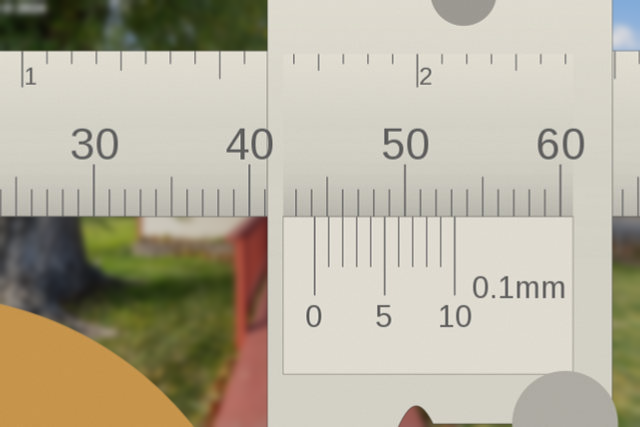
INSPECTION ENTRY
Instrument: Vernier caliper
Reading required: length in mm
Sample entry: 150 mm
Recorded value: 44.2 mm
